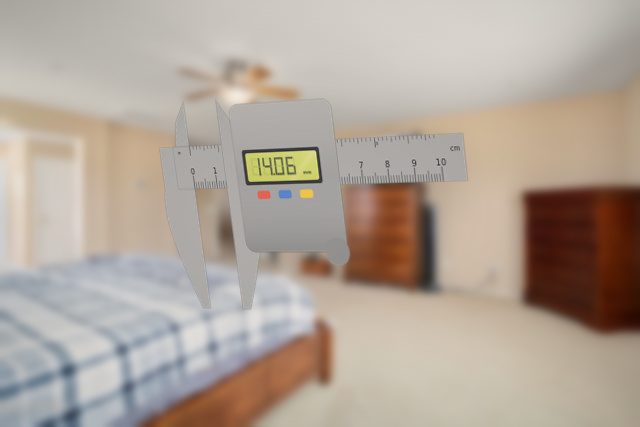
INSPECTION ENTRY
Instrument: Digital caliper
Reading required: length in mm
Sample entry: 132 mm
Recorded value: 14.06 mm
